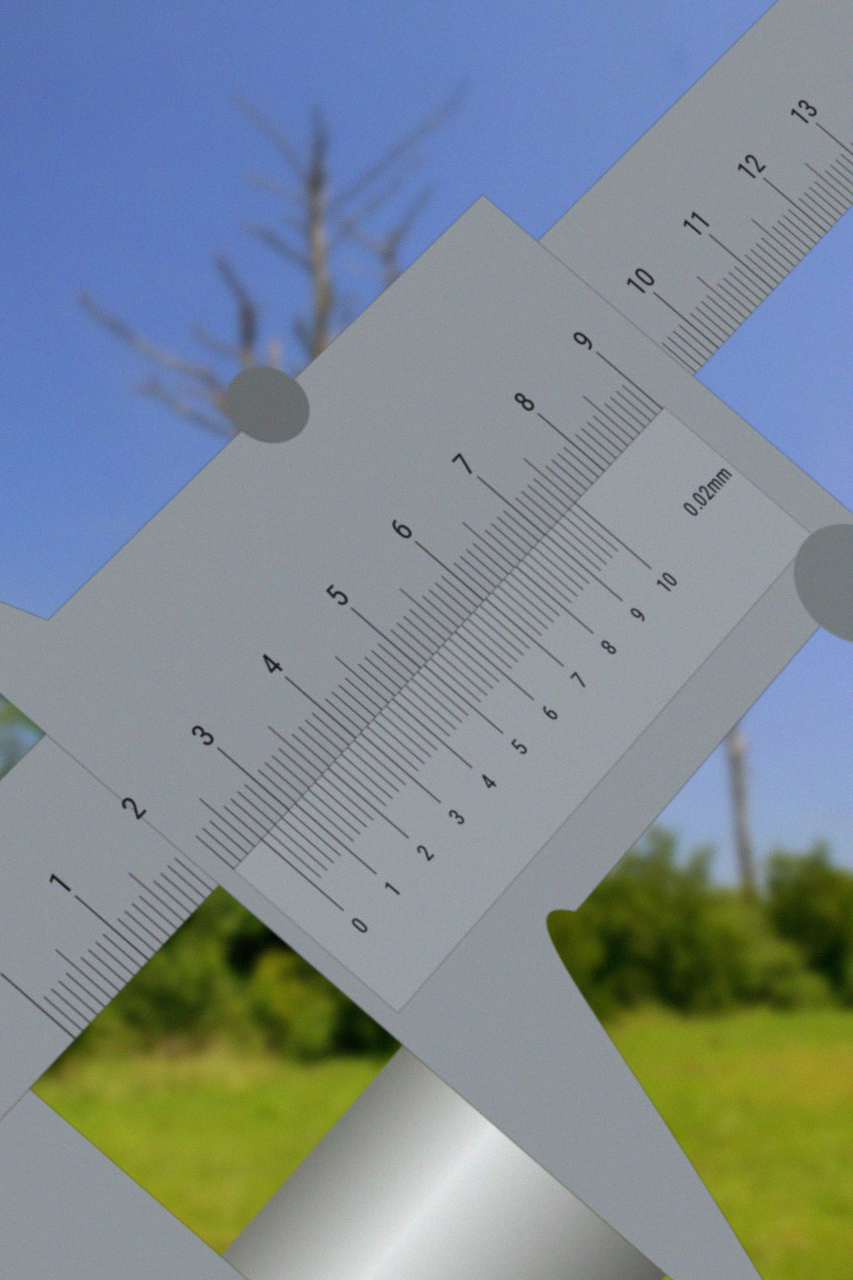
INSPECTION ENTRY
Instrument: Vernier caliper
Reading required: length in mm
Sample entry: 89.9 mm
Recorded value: 26.0 mm
